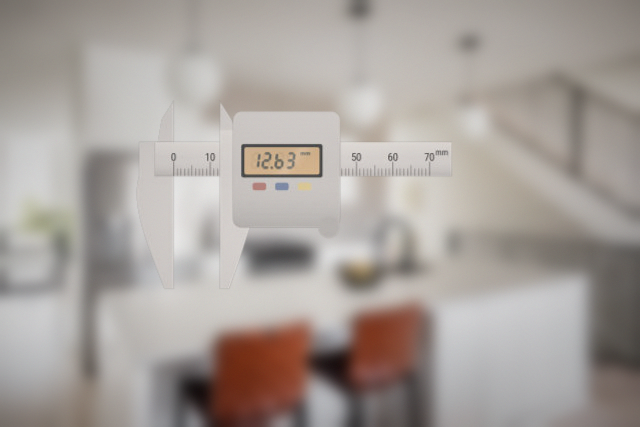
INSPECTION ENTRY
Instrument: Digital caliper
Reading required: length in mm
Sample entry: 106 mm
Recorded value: 12.63 mm
